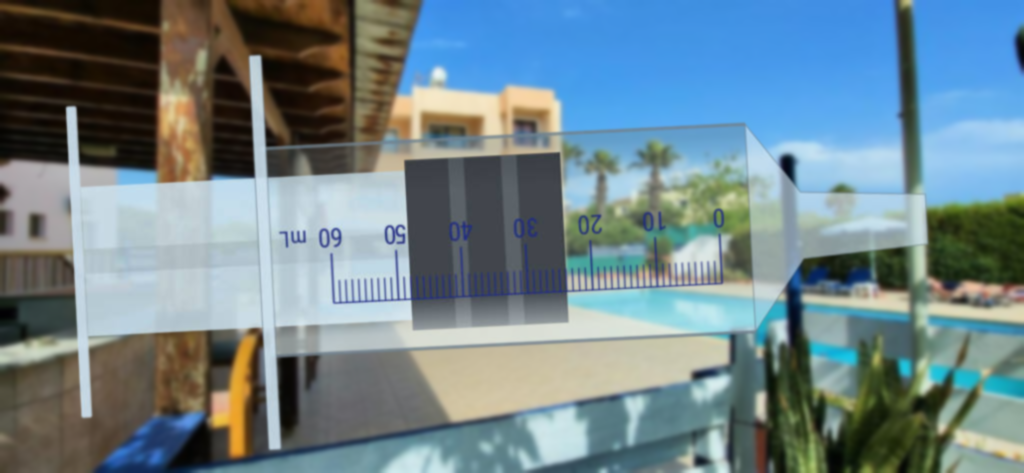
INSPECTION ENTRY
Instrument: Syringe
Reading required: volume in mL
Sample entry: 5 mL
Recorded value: 24 mL
